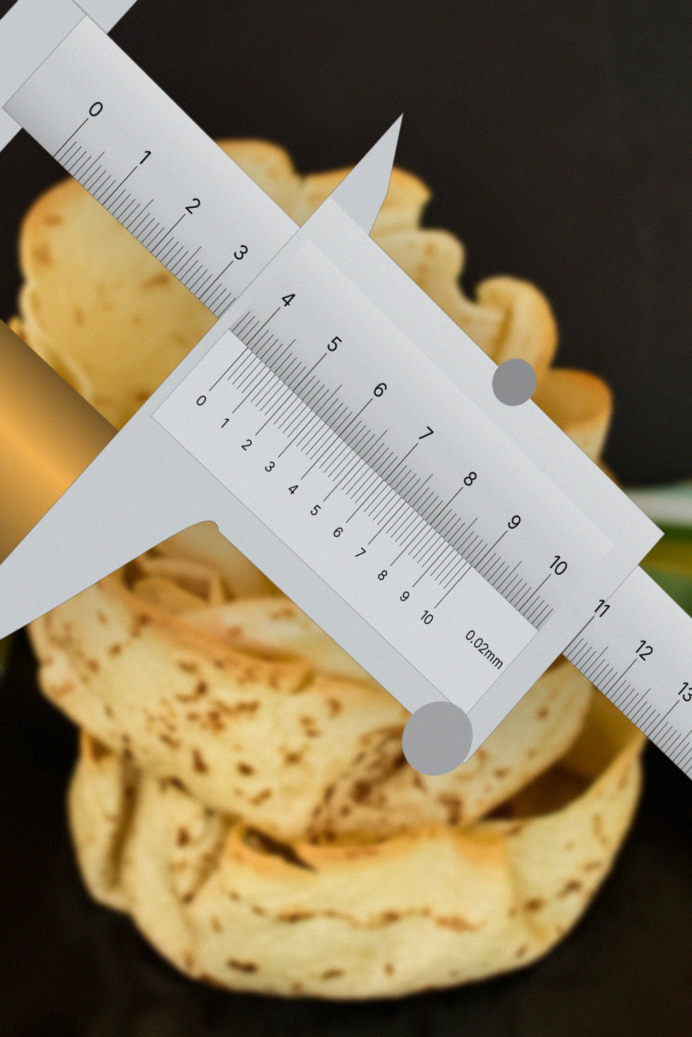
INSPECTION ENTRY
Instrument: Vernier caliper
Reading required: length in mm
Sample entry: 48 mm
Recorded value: 40.4 mm
